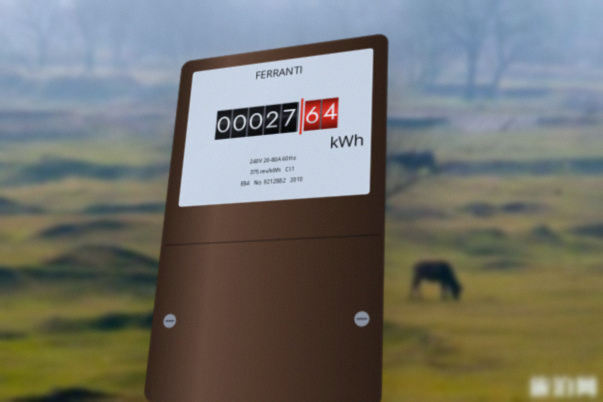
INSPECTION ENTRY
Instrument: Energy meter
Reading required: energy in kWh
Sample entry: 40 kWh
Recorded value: 27.64 kWh
